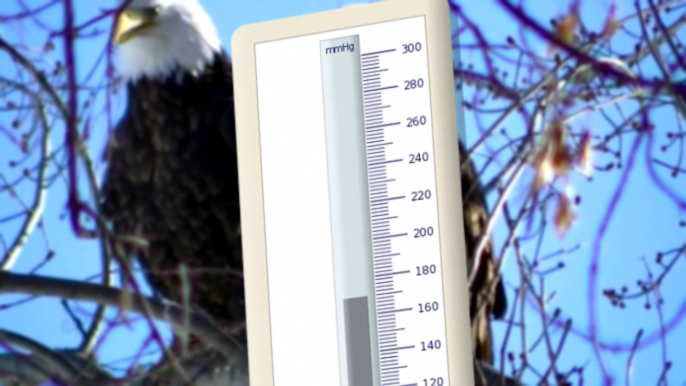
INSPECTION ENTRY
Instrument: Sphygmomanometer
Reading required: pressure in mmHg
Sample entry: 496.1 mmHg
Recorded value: 170 mmHg
